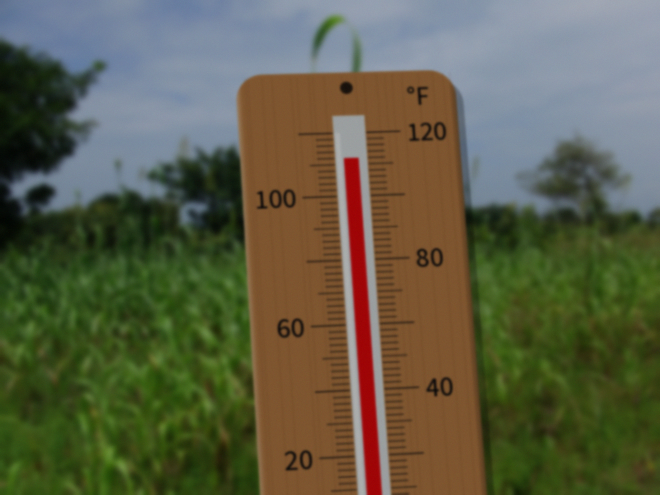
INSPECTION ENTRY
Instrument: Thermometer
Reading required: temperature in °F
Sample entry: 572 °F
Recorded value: 112 °F
